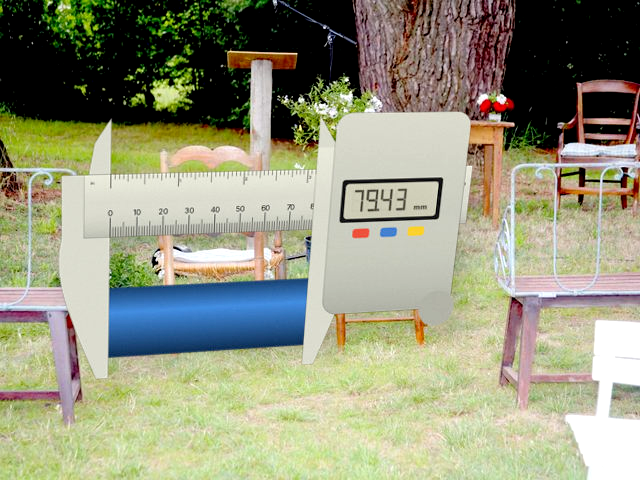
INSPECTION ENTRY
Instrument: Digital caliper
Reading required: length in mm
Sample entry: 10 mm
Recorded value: 79.43 mm
